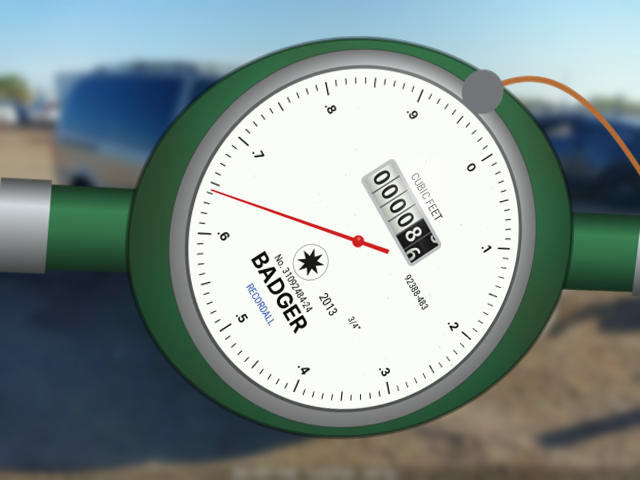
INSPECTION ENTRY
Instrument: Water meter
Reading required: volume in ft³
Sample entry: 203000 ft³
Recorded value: 85.64 ft³
